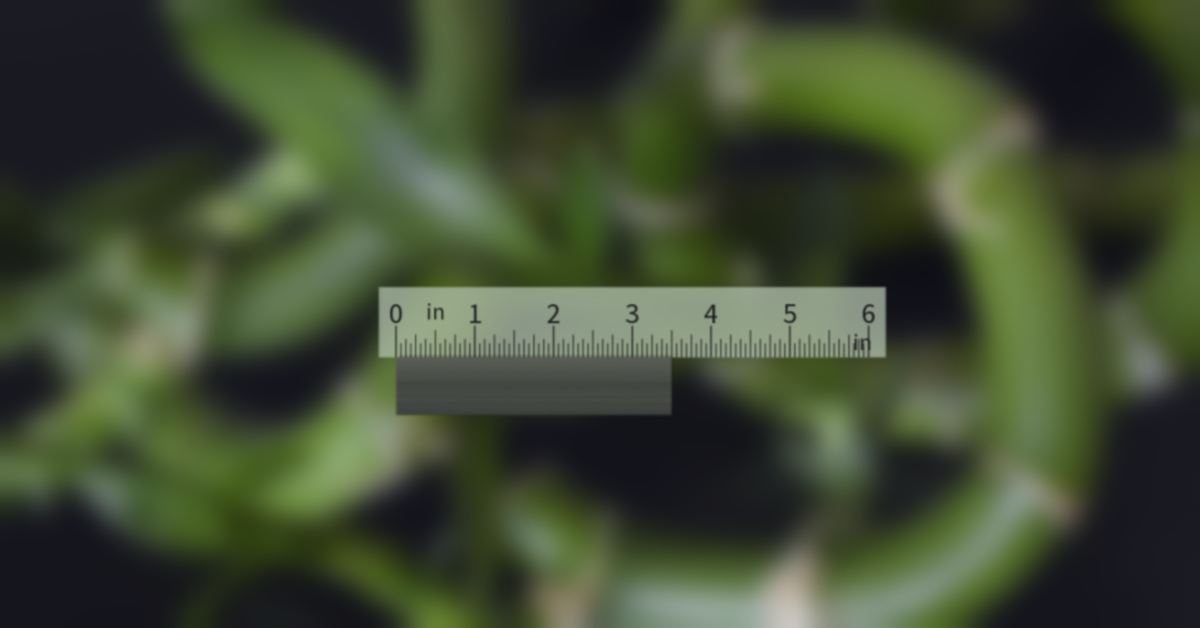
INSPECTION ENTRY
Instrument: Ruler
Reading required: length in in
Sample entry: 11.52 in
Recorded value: 3.5 in
